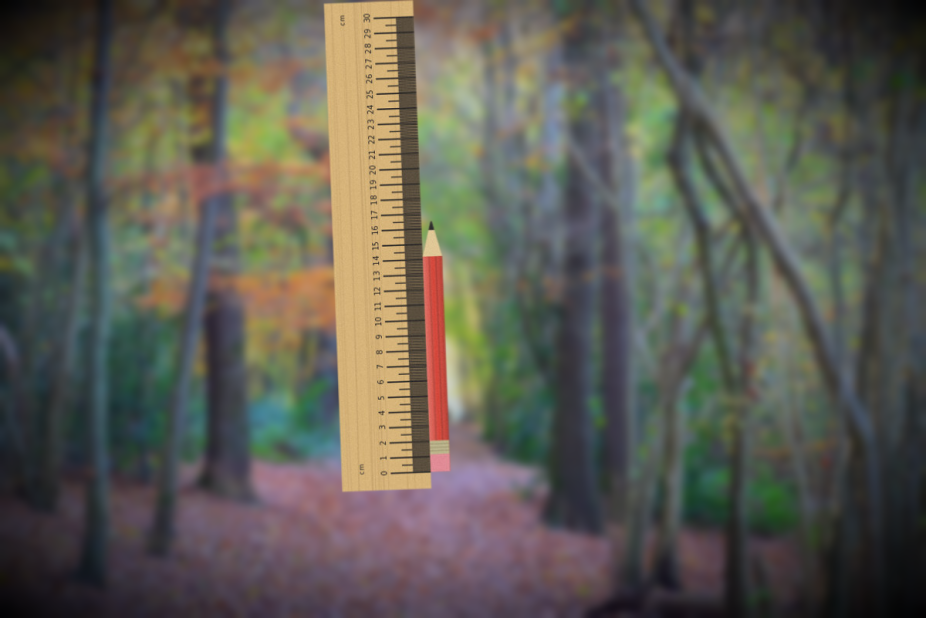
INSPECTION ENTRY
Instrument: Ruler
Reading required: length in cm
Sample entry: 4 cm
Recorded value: 16.5 cm
